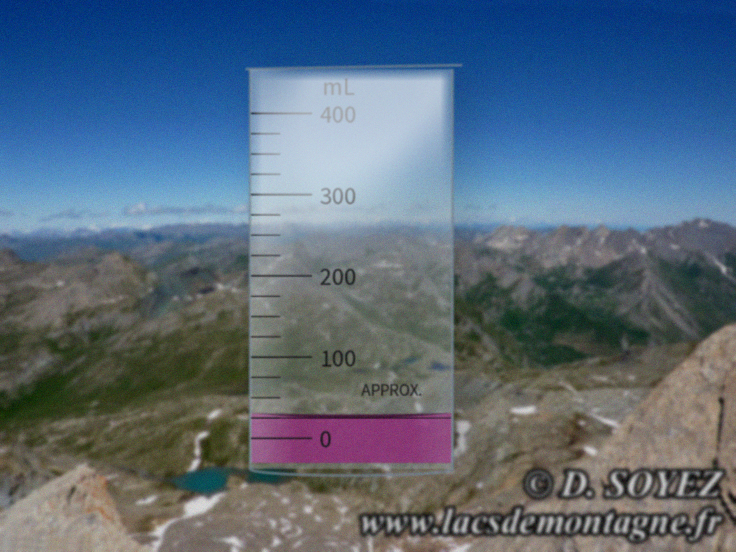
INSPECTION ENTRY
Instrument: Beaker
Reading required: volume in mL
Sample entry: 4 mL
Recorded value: 25 mL
